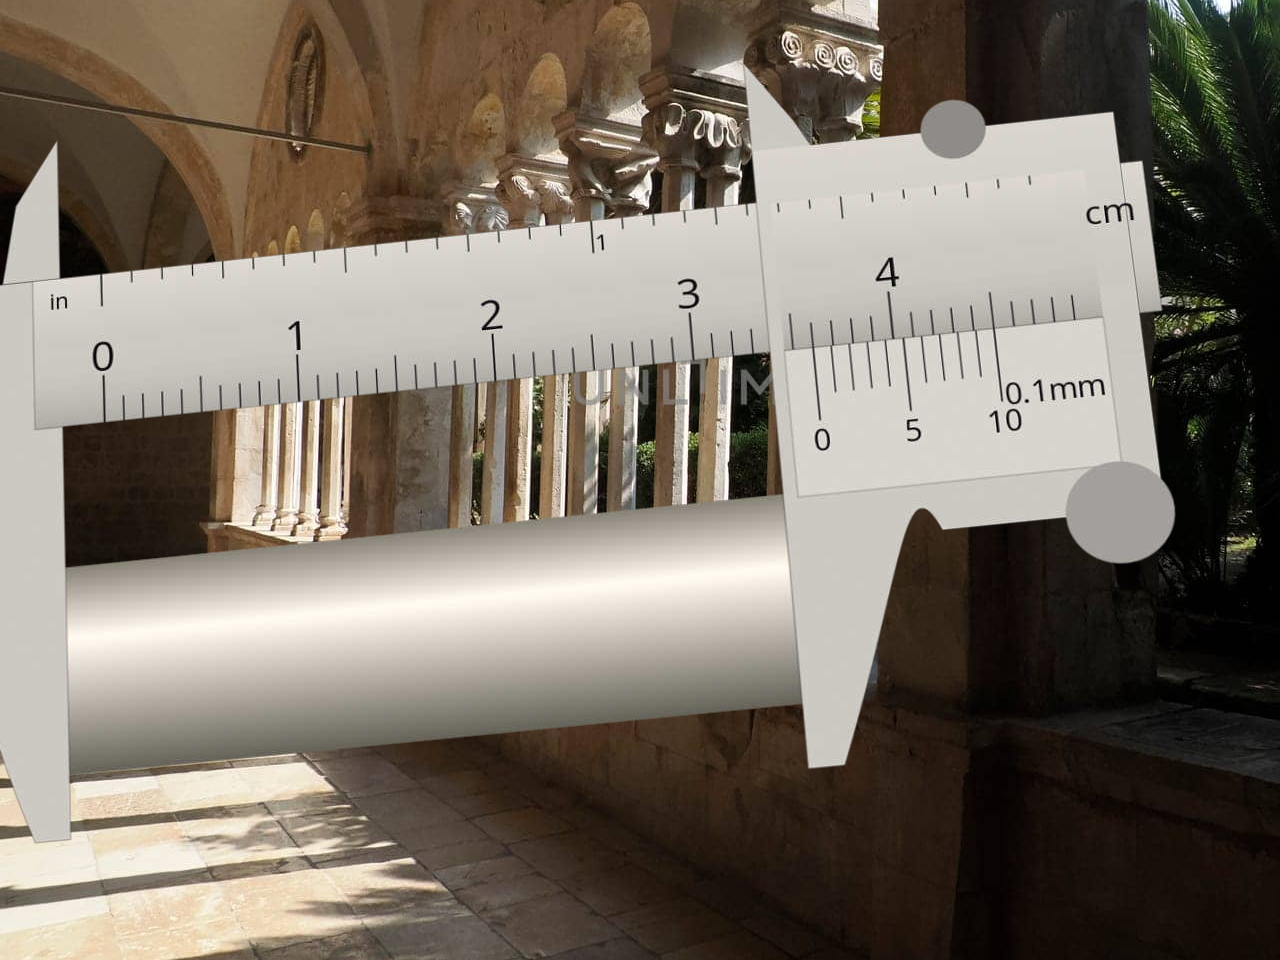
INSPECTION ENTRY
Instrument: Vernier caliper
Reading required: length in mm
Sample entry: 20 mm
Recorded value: 36.0 mm
